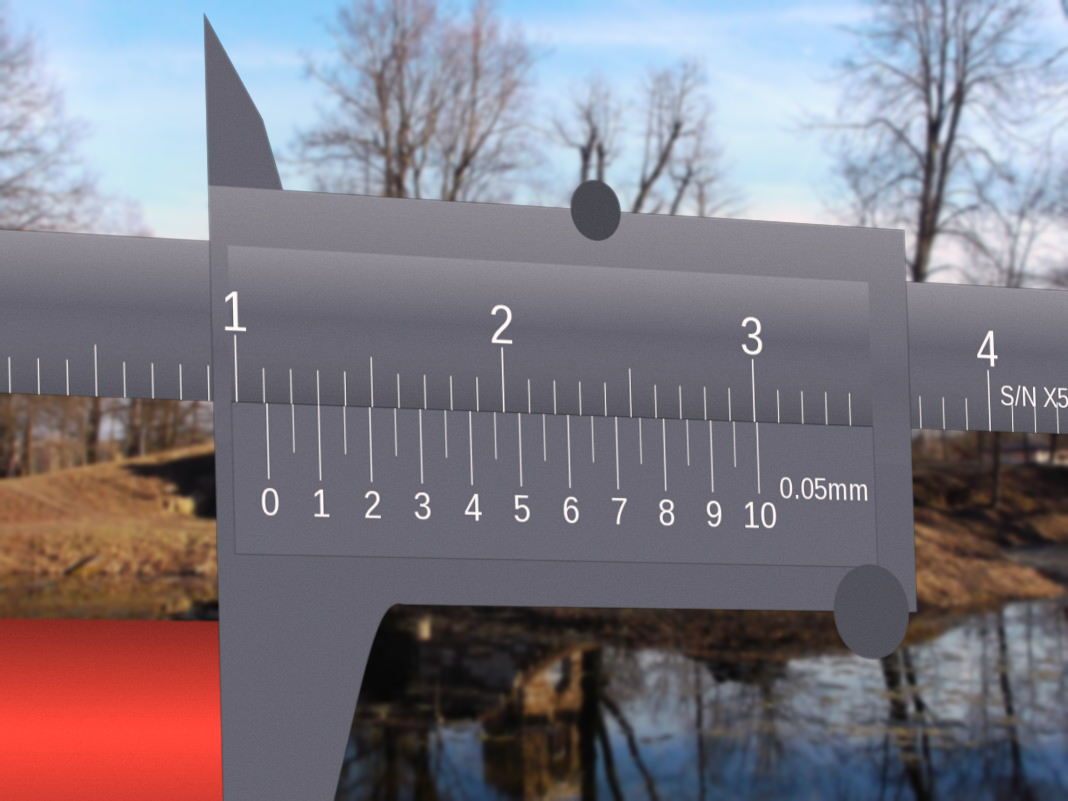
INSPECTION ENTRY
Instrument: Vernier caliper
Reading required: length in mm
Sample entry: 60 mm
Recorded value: 11.1 mm
